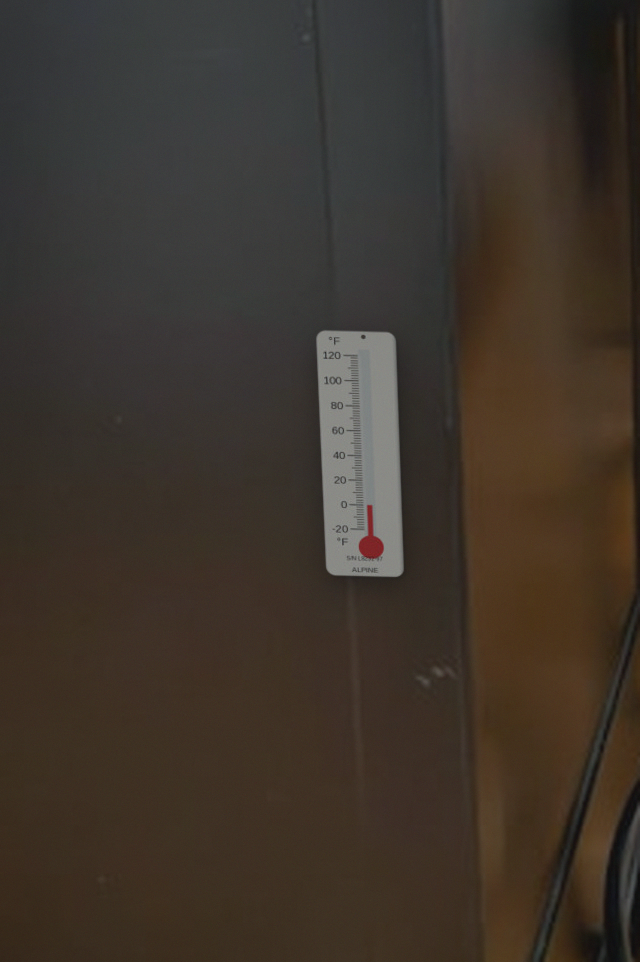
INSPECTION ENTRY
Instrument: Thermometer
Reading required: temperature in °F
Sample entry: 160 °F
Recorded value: 0 °F
